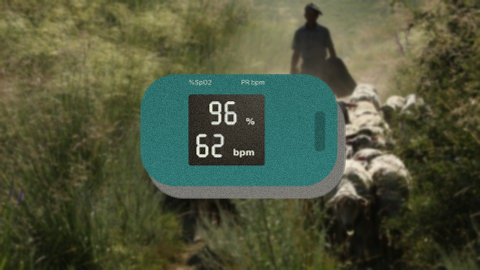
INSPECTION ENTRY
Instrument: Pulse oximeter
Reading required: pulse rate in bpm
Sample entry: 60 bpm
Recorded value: 62 bpm
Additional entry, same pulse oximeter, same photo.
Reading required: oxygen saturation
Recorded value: 96 %
